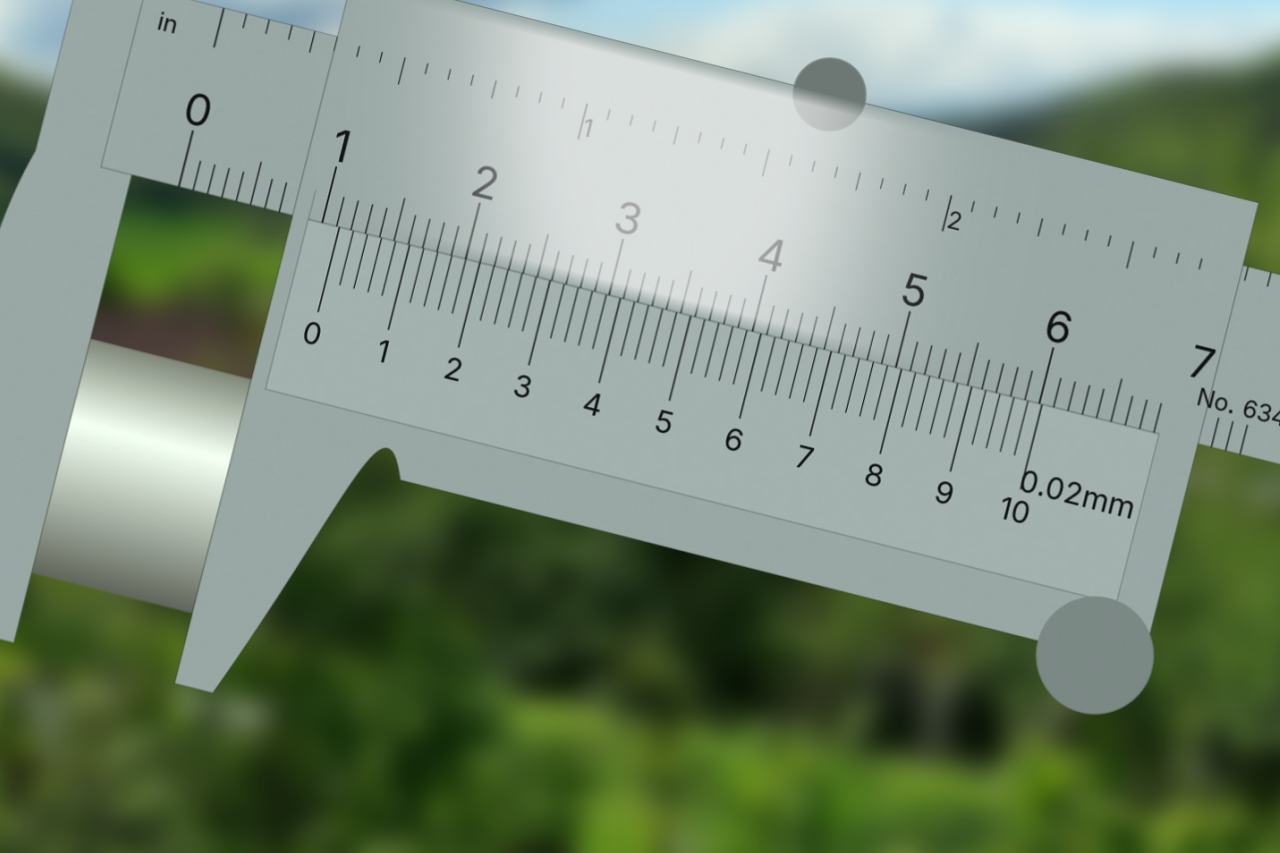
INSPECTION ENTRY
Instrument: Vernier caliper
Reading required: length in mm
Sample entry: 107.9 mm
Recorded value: 11.2 mm
